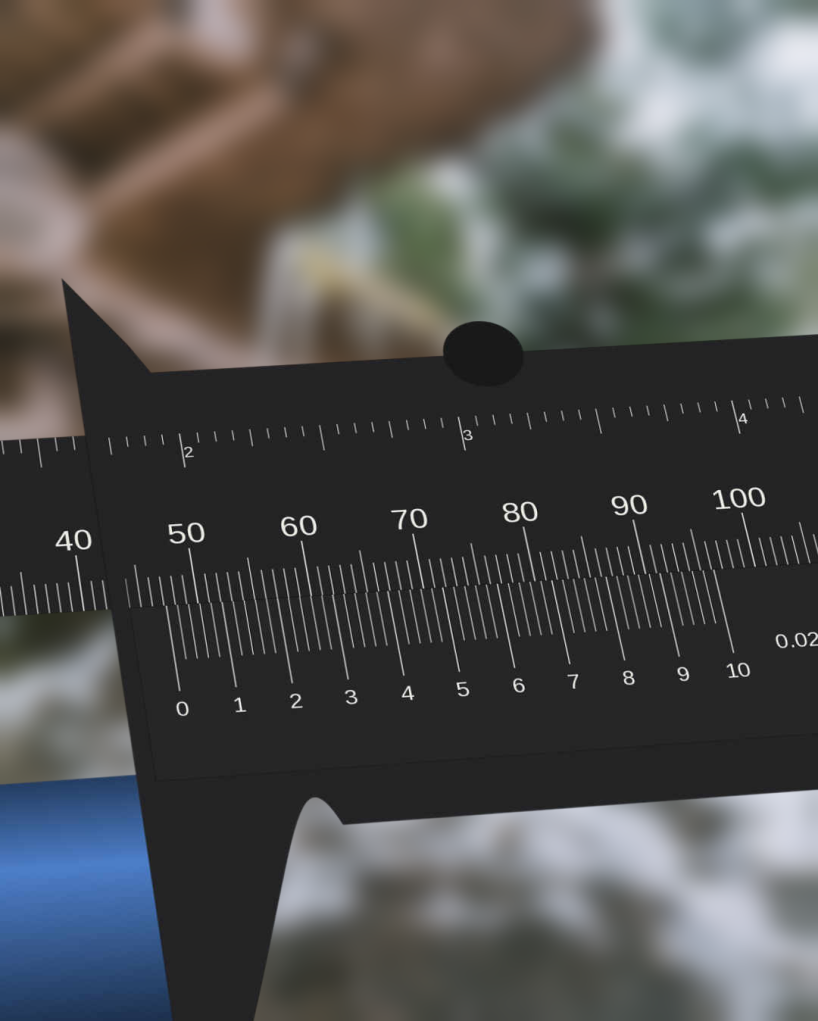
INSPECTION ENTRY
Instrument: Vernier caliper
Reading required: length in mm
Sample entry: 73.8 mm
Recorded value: 47.2 mm
